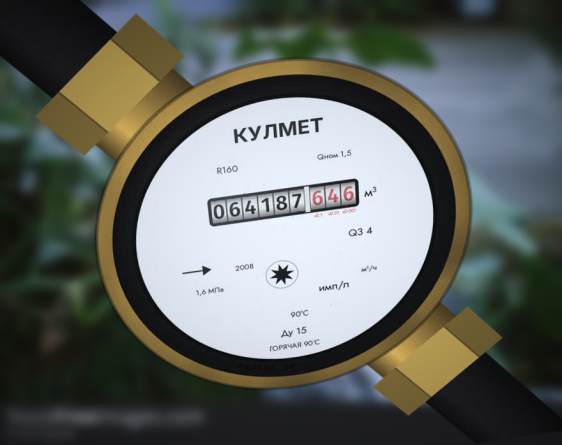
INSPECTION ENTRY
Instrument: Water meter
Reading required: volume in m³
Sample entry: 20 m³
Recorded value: 64187.646 m³
